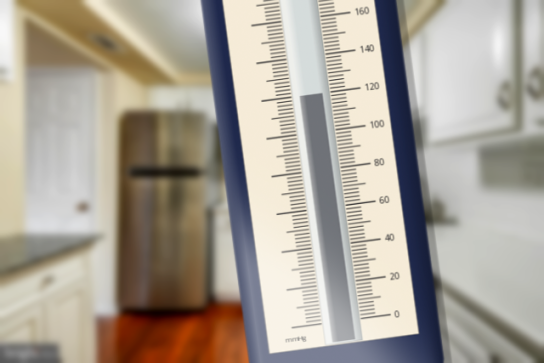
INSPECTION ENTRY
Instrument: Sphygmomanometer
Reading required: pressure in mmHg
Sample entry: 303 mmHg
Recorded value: 120 mmHg
